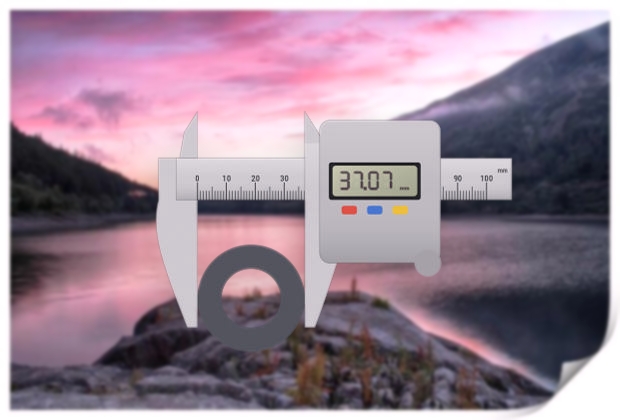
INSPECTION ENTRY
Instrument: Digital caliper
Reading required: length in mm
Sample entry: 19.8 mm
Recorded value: 37.07 mm
